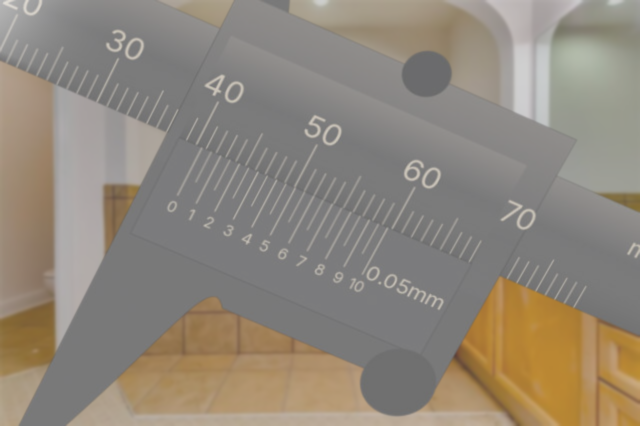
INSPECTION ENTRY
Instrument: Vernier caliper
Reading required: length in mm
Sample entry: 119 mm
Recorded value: 40.6 mm
